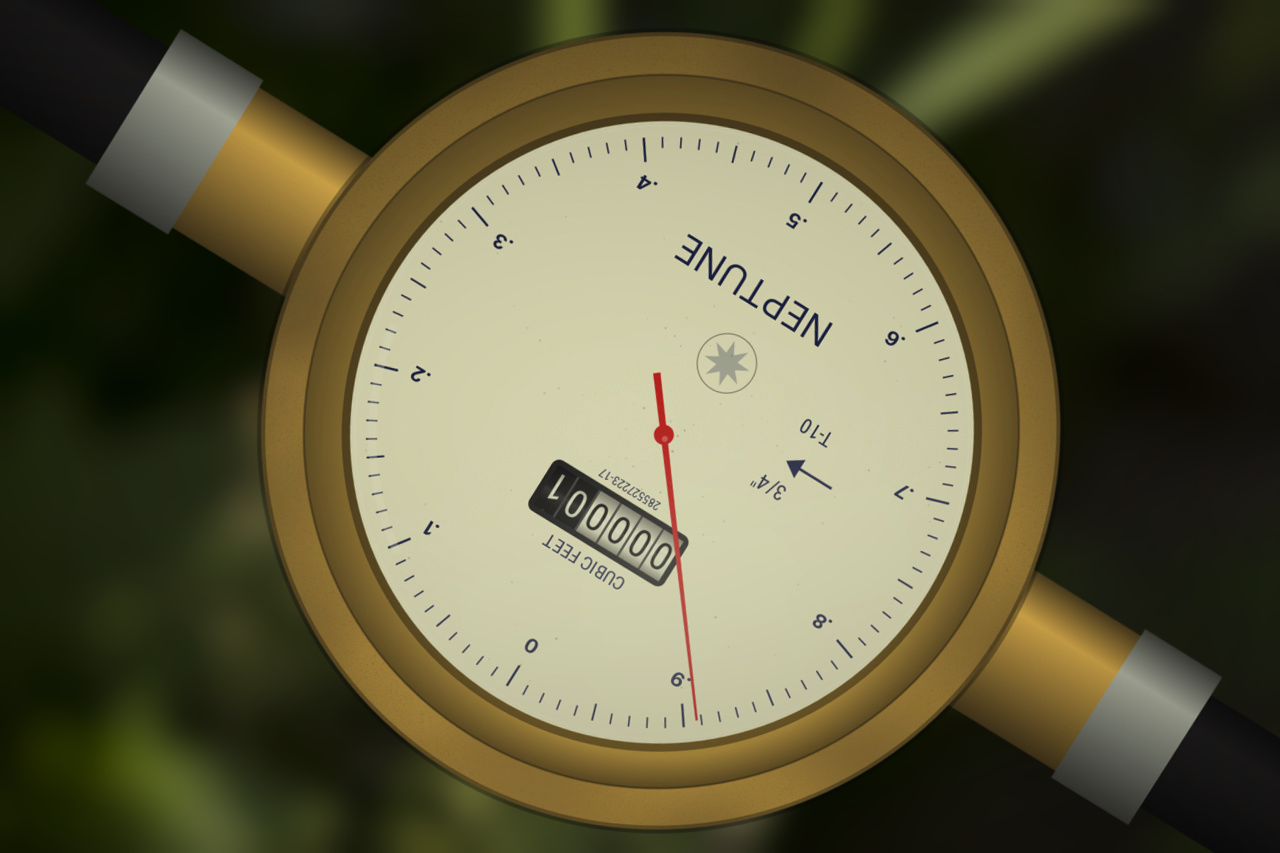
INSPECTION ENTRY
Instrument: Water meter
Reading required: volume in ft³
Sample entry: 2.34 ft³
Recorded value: 0.89 ft³
